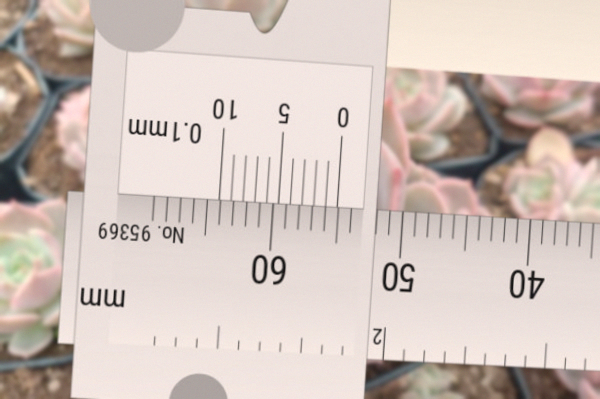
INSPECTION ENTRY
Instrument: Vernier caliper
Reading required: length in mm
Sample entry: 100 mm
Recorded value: 55.1 mm
